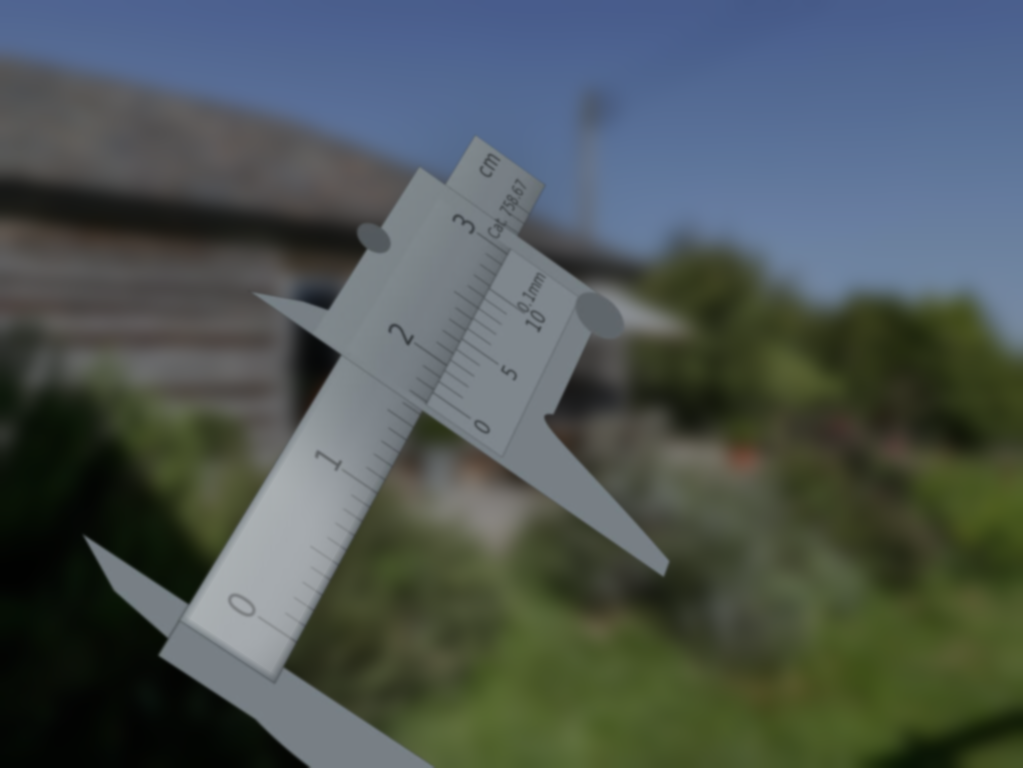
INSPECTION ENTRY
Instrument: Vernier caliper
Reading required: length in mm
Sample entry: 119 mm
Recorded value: 17.8 mm
